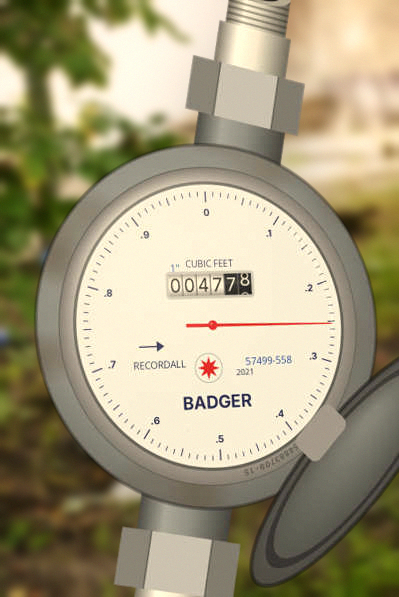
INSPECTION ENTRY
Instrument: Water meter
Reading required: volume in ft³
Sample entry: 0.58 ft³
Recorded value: 4778.25 ft³
